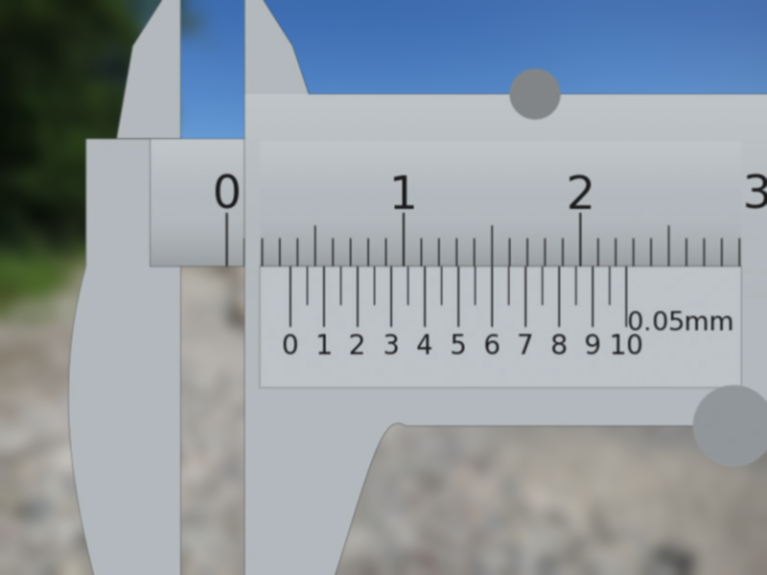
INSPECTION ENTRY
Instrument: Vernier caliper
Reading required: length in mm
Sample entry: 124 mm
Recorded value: 3.6 mm
